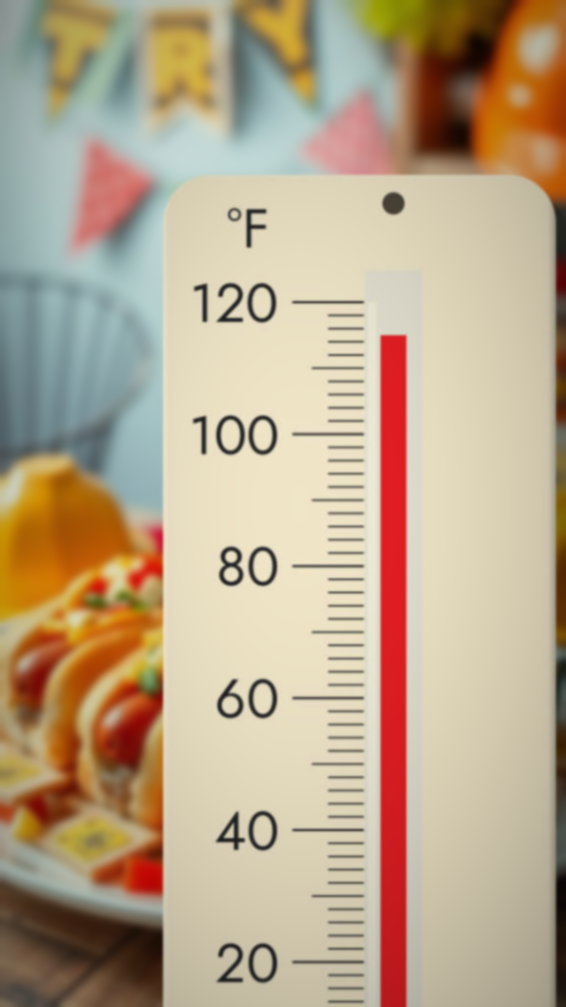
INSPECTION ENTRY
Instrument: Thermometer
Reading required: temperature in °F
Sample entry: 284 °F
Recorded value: 115 °F
